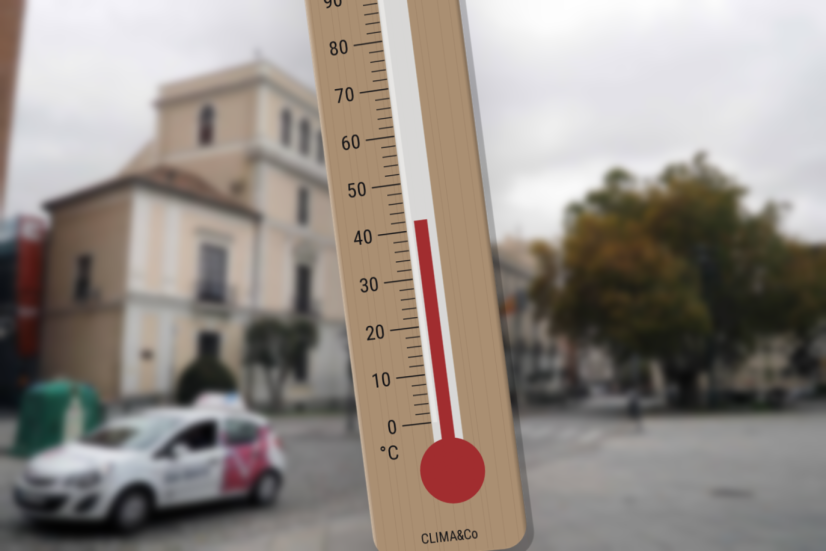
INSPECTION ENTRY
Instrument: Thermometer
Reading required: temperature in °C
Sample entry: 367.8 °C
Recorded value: 42 °C
